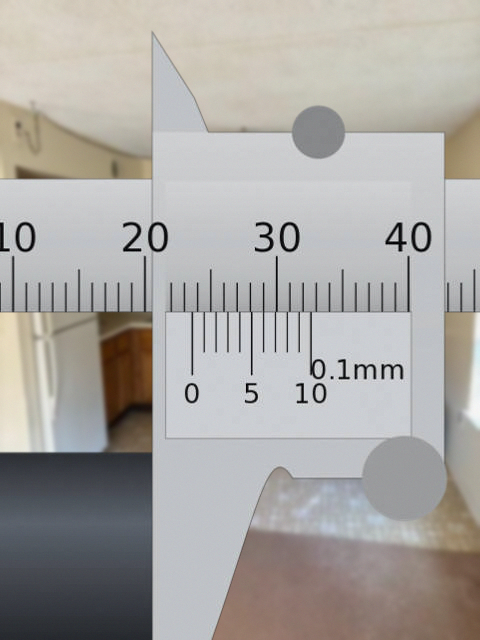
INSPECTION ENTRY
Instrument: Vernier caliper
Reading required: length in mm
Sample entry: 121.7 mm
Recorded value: 23.6 mm
